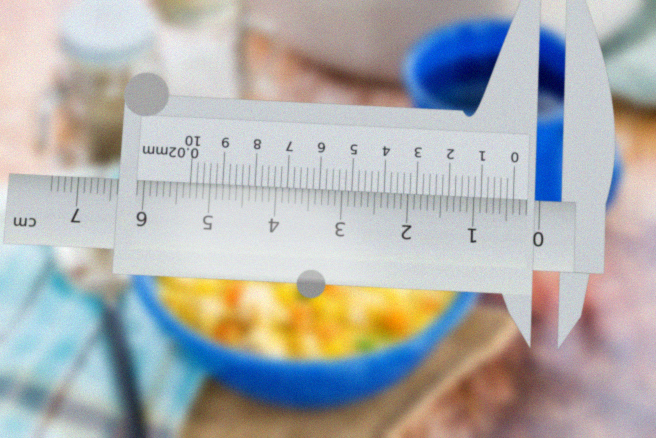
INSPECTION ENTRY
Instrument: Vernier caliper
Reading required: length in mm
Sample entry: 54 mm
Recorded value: 4.0 mm
